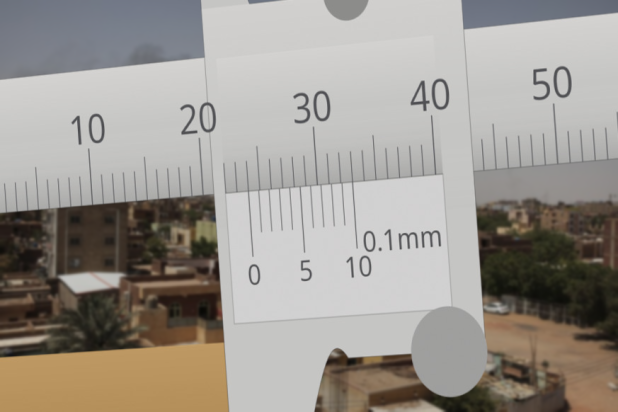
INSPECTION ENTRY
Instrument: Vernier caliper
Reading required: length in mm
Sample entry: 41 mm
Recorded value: 24.0 mm
